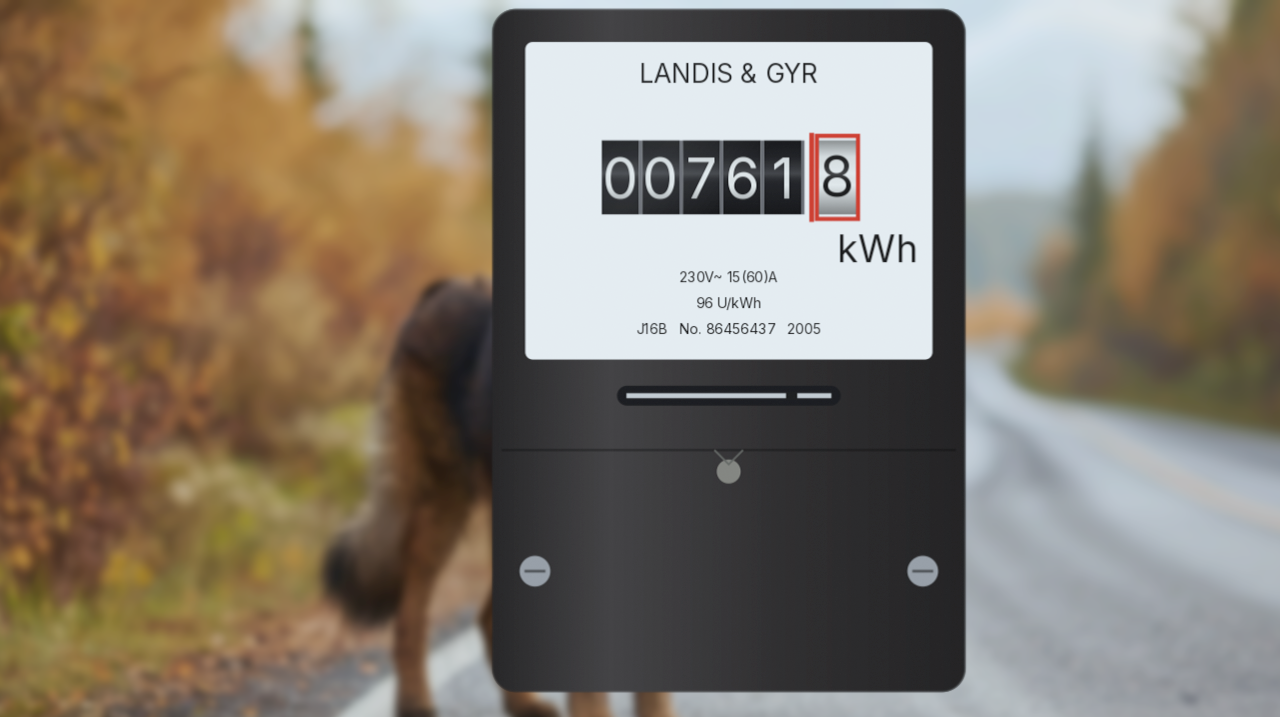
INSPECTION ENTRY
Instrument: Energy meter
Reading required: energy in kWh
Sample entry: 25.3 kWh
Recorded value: 761.8 kWh
